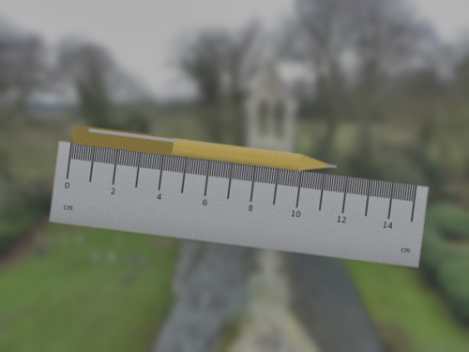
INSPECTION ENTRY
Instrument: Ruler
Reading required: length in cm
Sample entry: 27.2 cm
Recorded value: 11.5 cm
